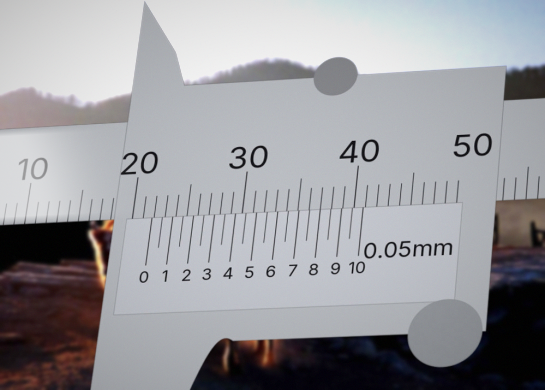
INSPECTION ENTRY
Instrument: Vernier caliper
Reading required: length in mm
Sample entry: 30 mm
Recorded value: 21.8 mm
